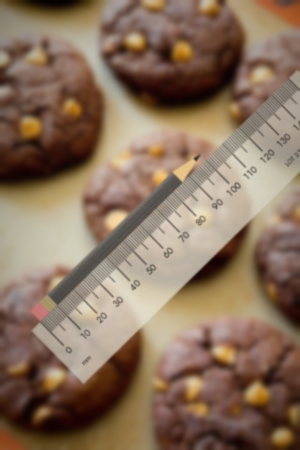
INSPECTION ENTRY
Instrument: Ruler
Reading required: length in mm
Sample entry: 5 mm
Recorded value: 100 mm
